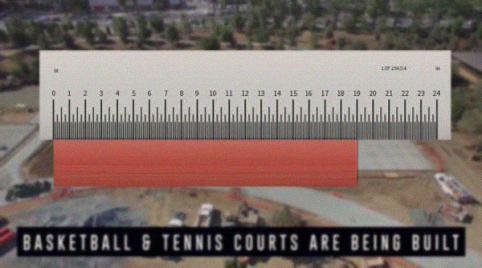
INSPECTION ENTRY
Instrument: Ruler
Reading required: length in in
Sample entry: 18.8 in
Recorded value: 19 in
